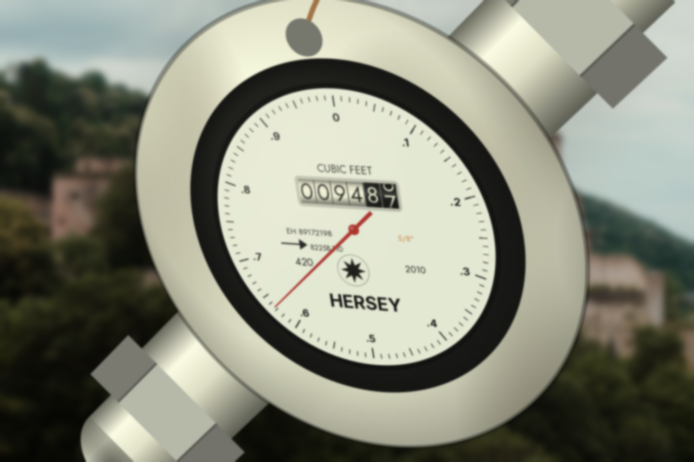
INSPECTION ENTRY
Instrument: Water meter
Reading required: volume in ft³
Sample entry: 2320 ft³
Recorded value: 9486.63 ft³
